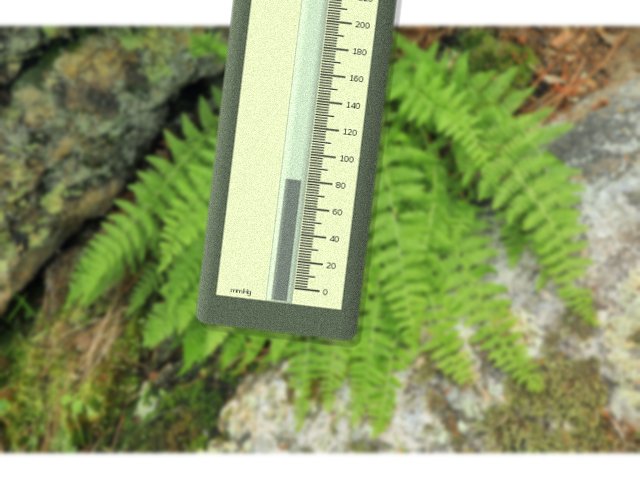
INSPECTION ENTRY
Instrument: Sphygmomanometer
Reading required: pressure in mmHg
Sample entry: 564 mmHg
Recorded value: 80 mmHg
